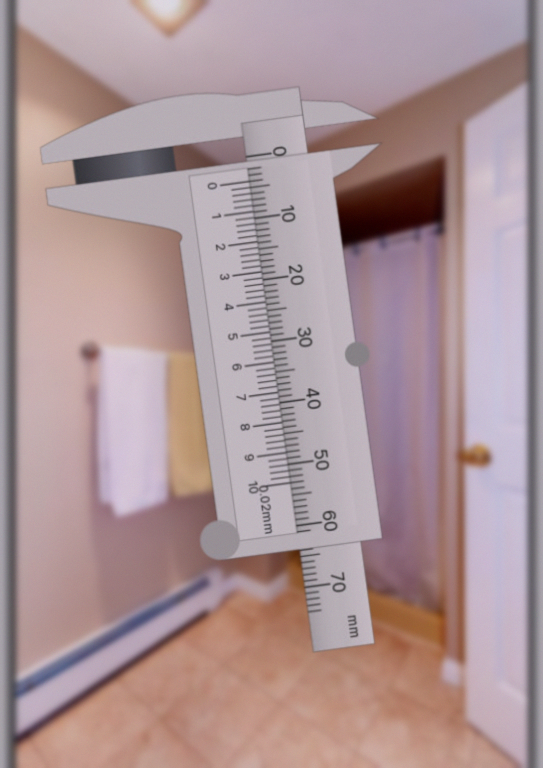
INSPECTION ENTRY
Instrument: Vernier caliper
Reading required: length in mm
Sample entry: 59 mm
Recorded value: 4.0 mm
